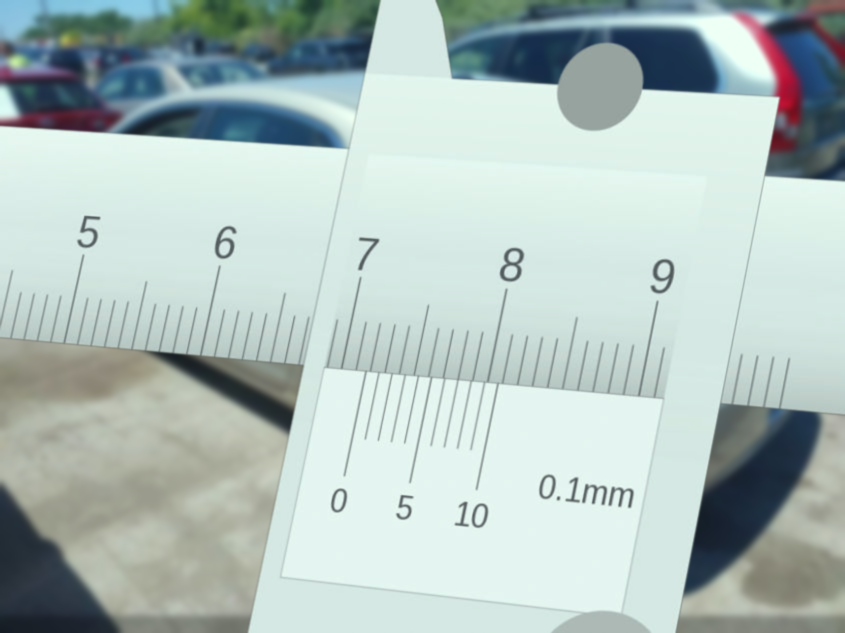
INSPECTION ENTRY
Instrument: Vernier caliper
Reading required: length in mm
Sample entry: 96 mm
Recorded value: 71.7 mm
